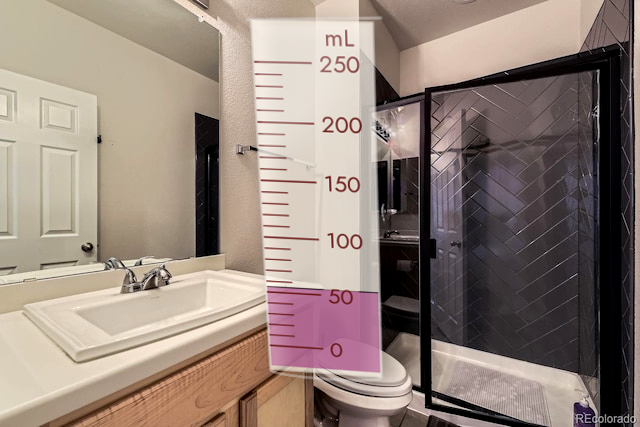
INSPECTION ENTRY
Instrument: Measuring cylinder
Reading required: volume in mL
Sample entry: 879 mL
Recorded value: 55 mL
